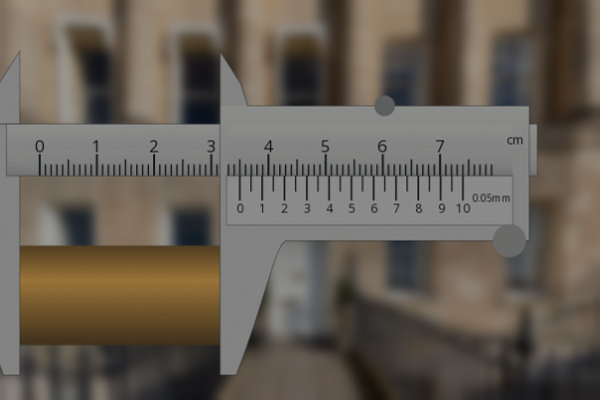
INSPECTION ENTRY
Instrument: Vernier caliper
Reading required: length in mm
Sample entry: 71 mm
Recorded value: 35.0 mm
